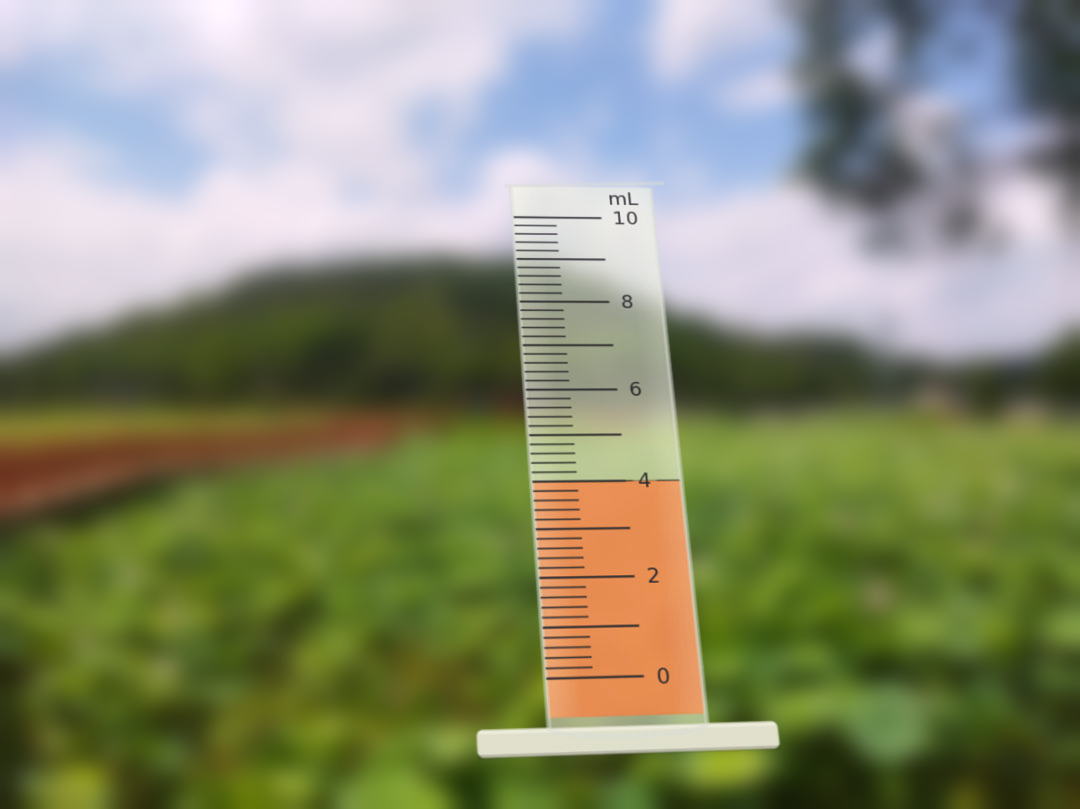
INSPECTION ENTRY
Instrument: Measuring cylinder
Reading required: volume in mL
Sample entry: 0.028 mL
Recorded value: 4 mL
